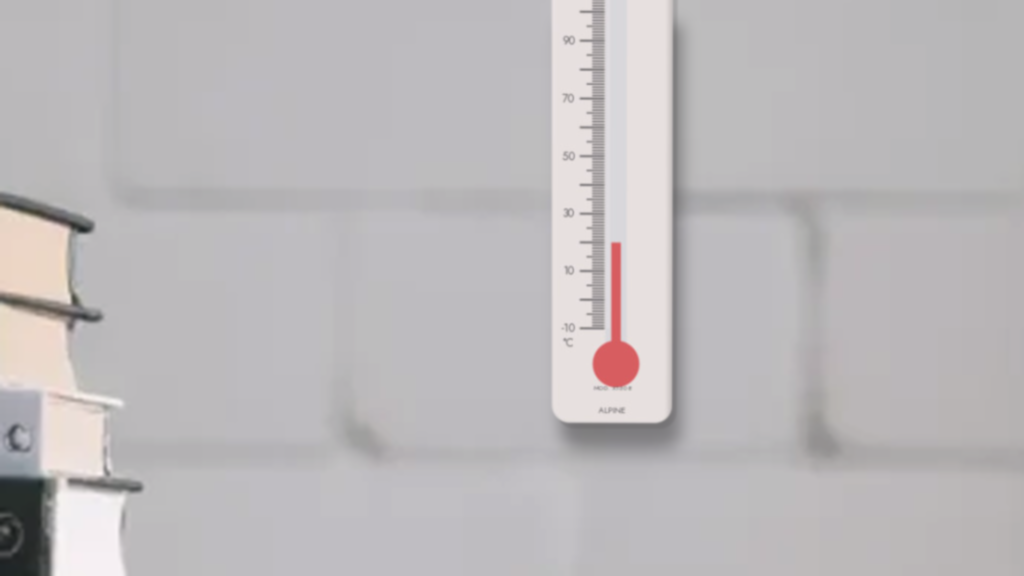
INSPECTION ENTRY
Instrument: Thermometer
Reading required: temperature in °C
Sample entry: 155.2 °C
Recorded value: 20 °C
